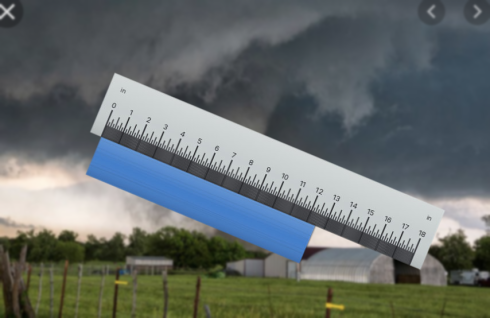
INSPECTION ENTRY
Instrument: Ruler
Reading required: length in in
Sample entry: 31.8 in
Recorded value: 12.5 in
